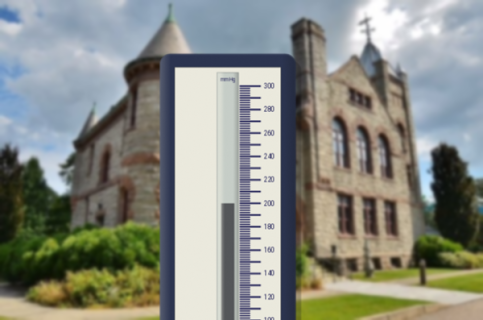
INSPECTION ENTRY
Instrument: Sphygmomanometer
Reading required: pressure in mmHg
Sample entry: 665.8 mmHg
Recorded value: 200 mmHg
